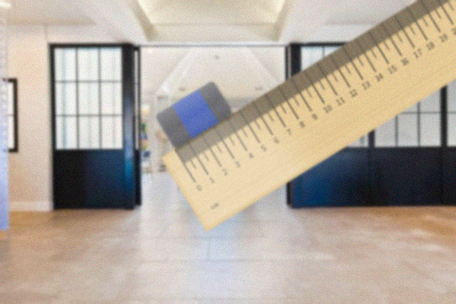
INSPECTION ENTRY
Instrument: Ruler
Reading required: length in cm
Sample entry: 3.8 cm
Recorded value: 4.5 cm
